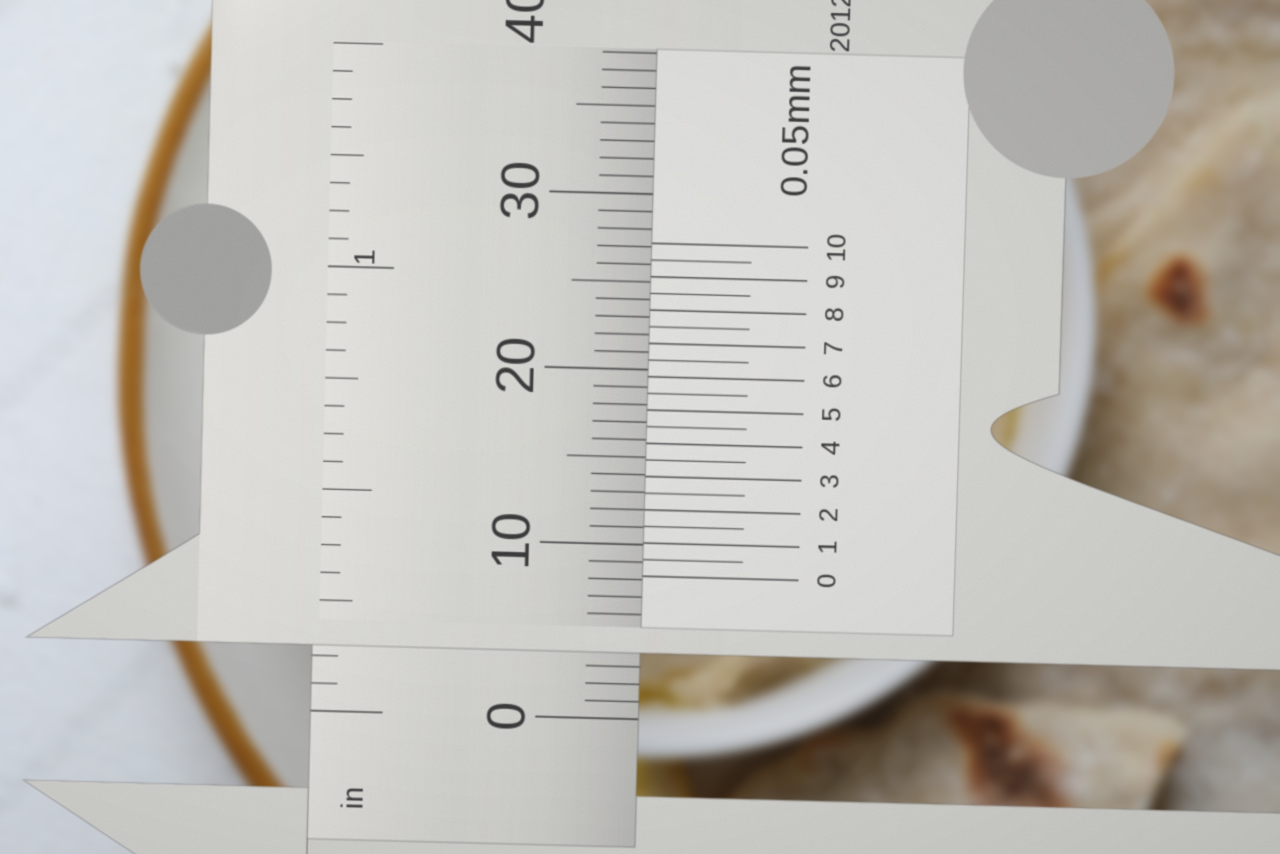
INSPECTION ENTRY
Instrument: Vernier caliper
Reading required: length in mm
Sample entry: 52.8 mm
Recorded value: 8.2 mm
